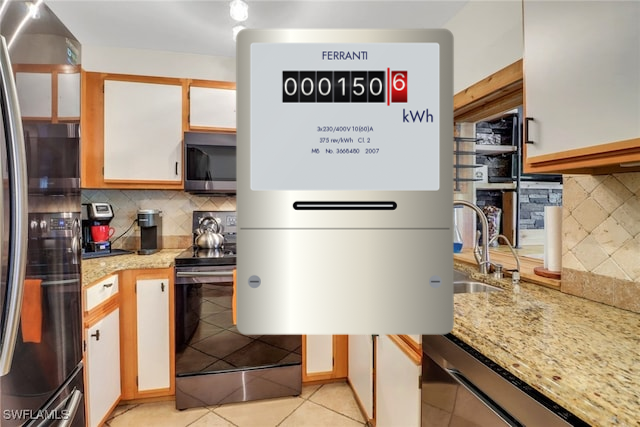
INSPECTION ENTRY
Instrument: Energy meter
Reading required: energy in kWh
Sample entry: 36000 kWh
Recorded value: 150.6 kWh
